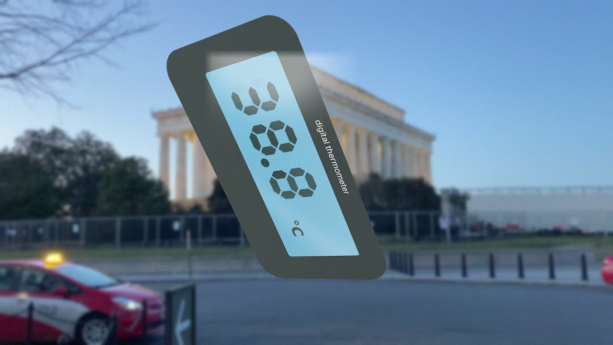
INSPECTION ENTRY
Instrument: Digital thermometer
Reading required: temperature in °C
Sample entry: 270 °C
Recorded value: 38.8 °C
